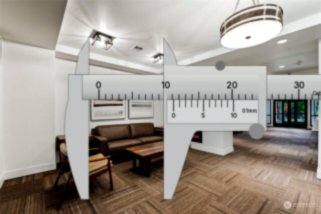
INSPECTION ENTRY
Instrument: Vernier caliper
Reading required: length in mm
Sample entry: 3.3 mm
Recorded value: 11.2 mm
